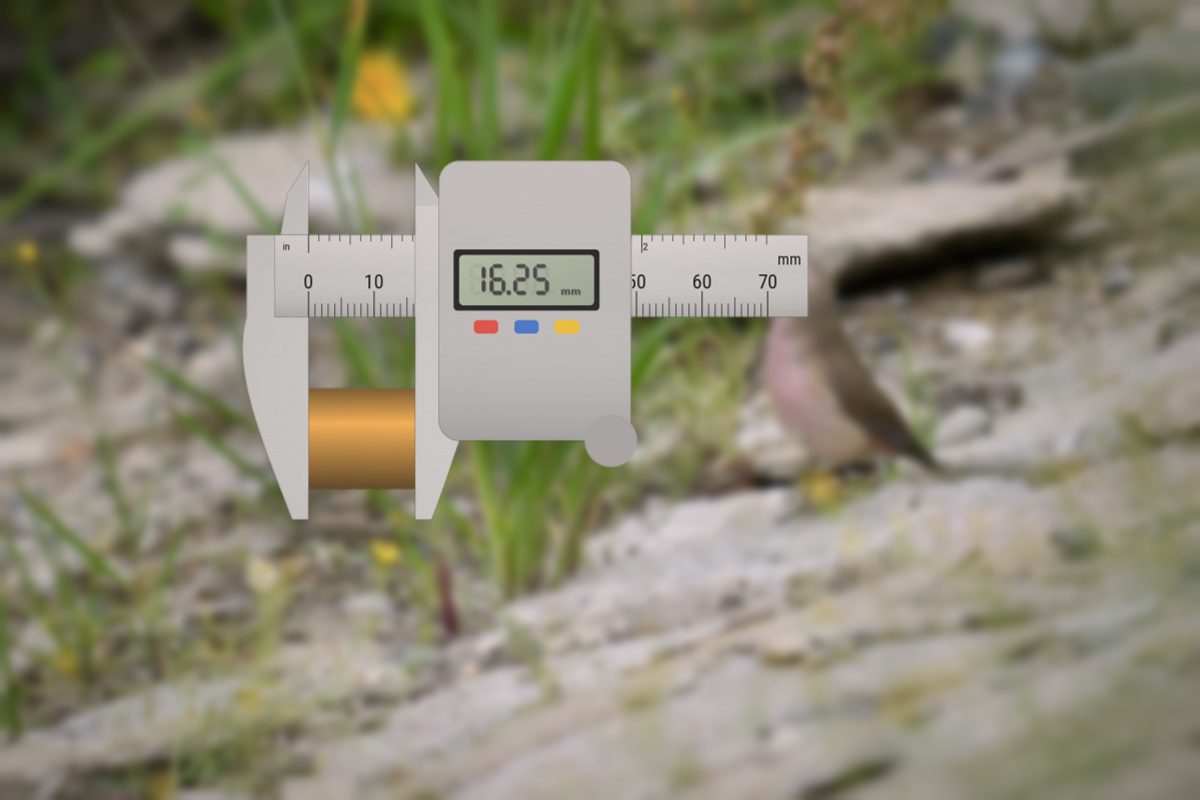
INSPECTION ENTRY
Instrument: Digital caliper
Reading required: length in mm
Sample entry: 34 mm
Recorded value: 16.25 mm
